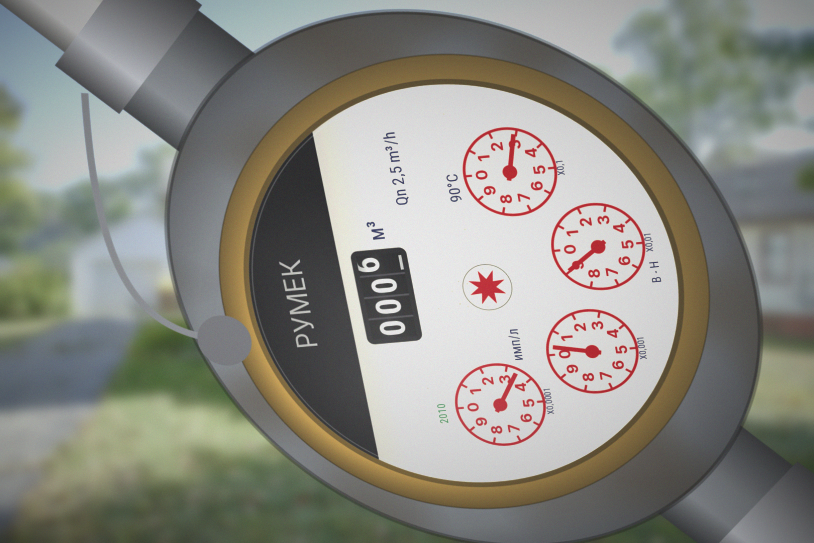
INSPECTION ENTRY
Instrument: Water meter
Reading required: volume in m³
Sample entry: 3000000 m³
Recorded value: 6.2903 m³
